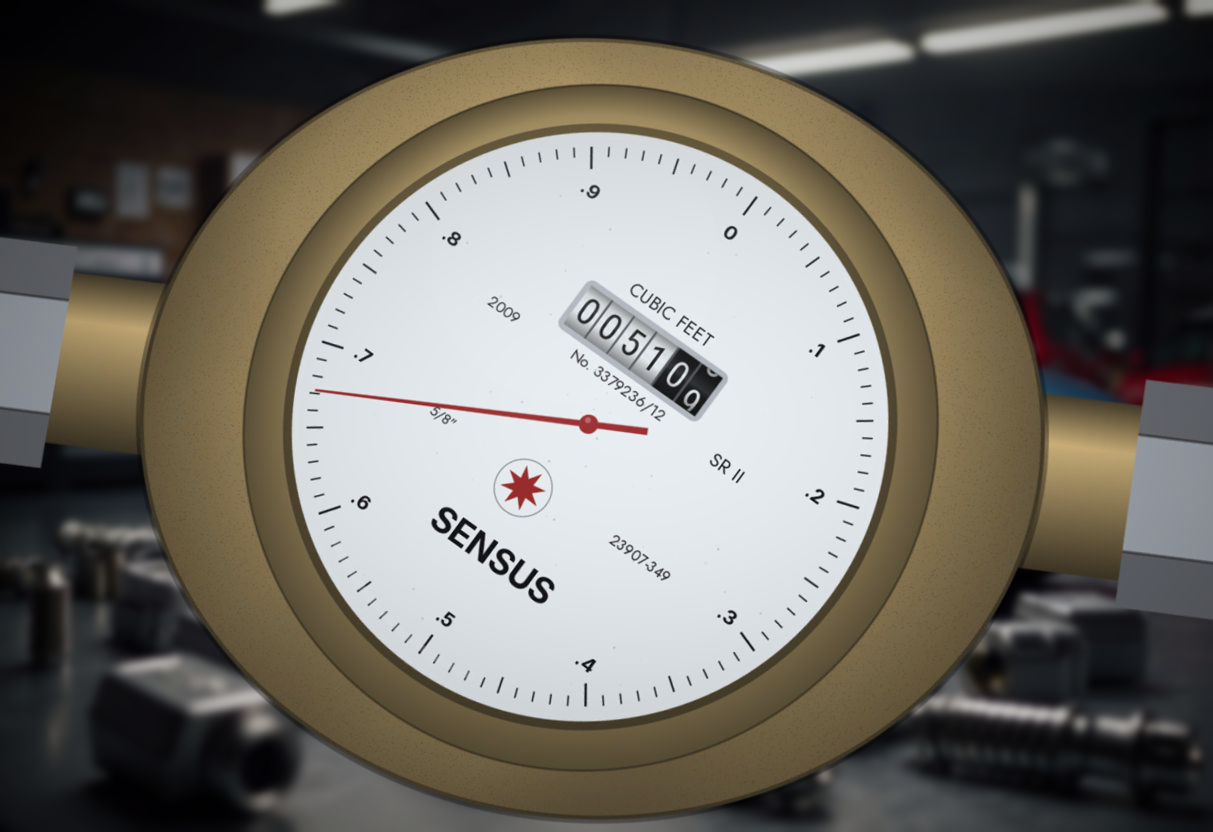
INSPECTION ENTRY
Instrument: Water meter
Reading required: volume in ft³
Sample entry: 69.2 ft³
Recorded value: 5108.67 ft³
